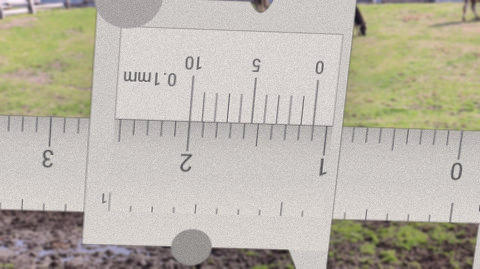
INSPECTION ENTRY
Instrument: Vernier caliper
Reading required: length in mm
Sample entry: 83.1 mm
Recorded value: 11.0 mm
